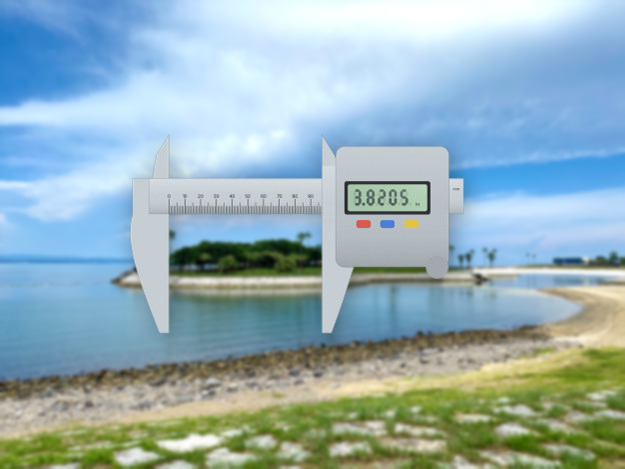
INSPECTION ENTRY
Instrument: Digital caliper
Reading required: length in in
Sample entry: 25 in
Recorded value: 3.8205 in
